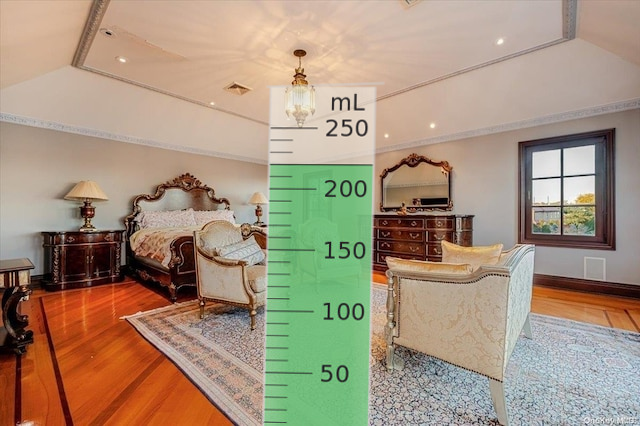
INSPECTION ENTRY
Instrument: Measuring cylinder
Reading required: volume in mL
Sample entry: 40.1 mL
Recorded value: 220 mL
